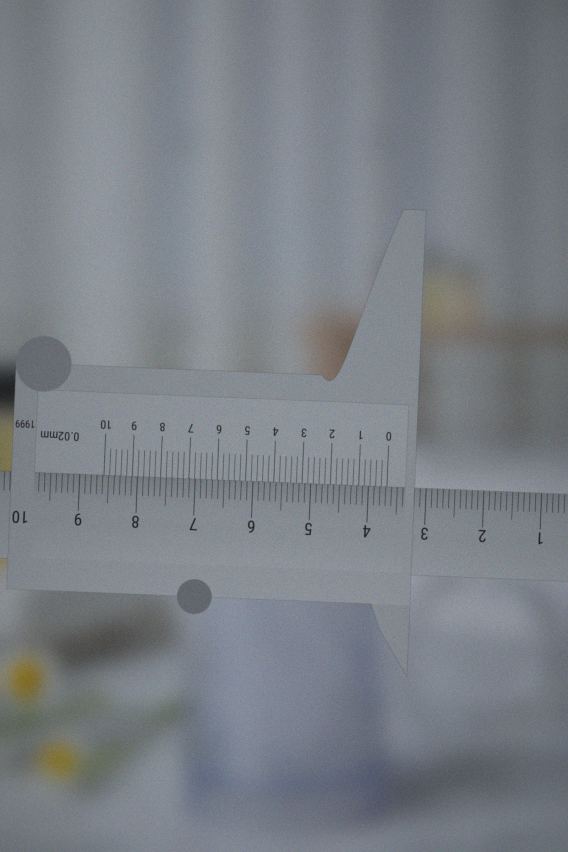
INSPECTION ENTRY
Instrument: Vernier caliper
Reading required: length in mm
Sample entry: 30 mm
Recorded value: 36.8 mm
